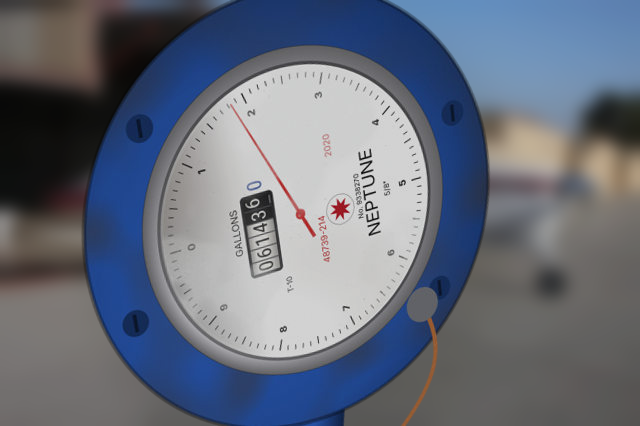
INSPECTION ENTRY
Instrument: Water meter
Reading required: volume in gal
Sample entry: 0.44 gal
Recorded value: 614361.8 gal
